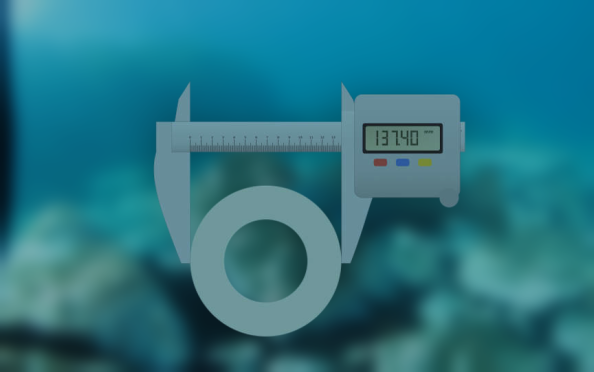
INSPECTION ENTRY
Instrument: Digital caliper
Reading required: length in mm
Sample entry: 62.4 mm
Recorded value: 137.40 mm
